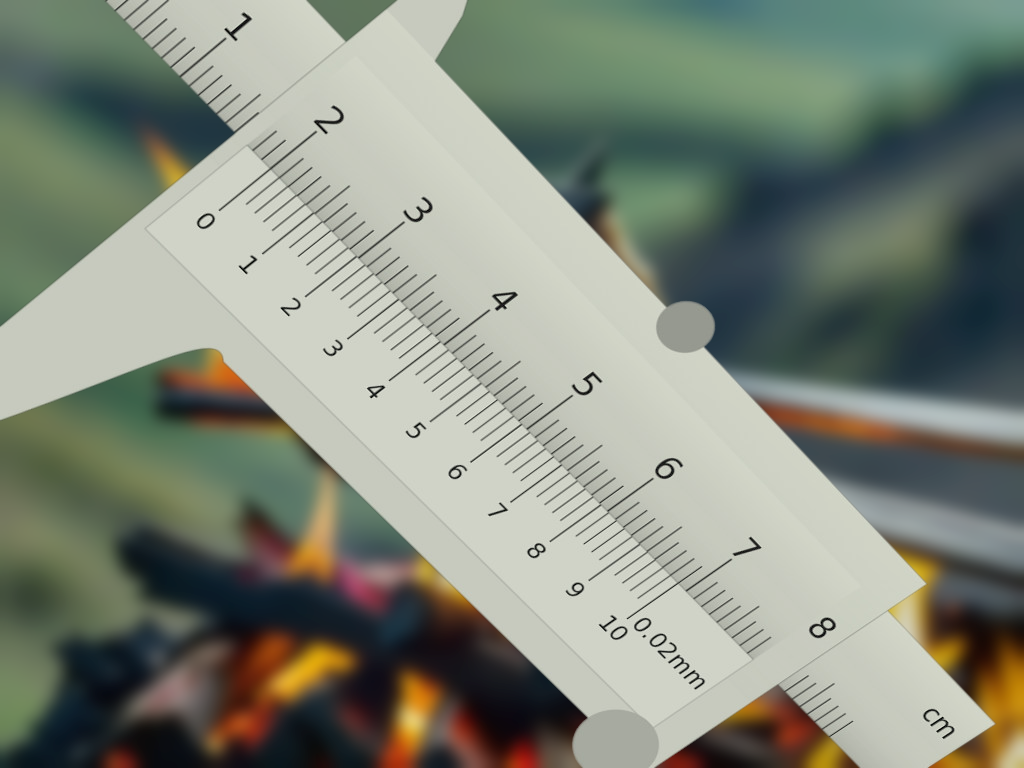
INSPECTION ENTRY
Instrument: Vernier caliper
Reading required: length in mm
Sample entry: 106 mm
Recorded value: 20.0 mm
